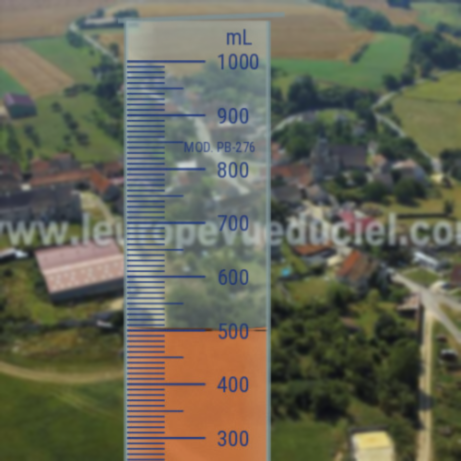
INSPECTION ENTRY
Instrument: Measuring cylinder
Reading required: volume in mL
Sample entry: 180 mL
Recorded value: 500 mL
